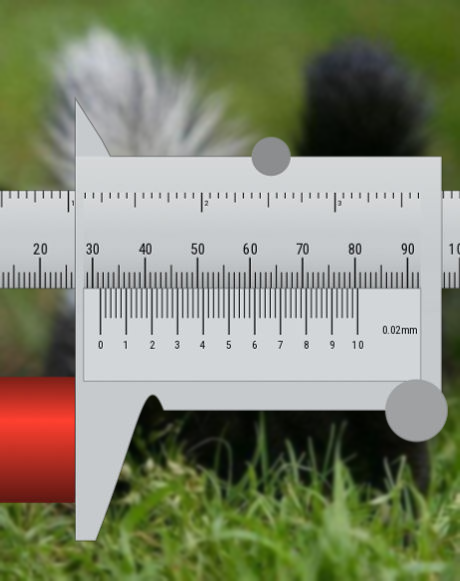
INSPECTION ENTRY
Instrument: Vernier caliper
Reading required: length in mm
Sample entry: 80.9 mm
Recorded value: 31.5 mm
